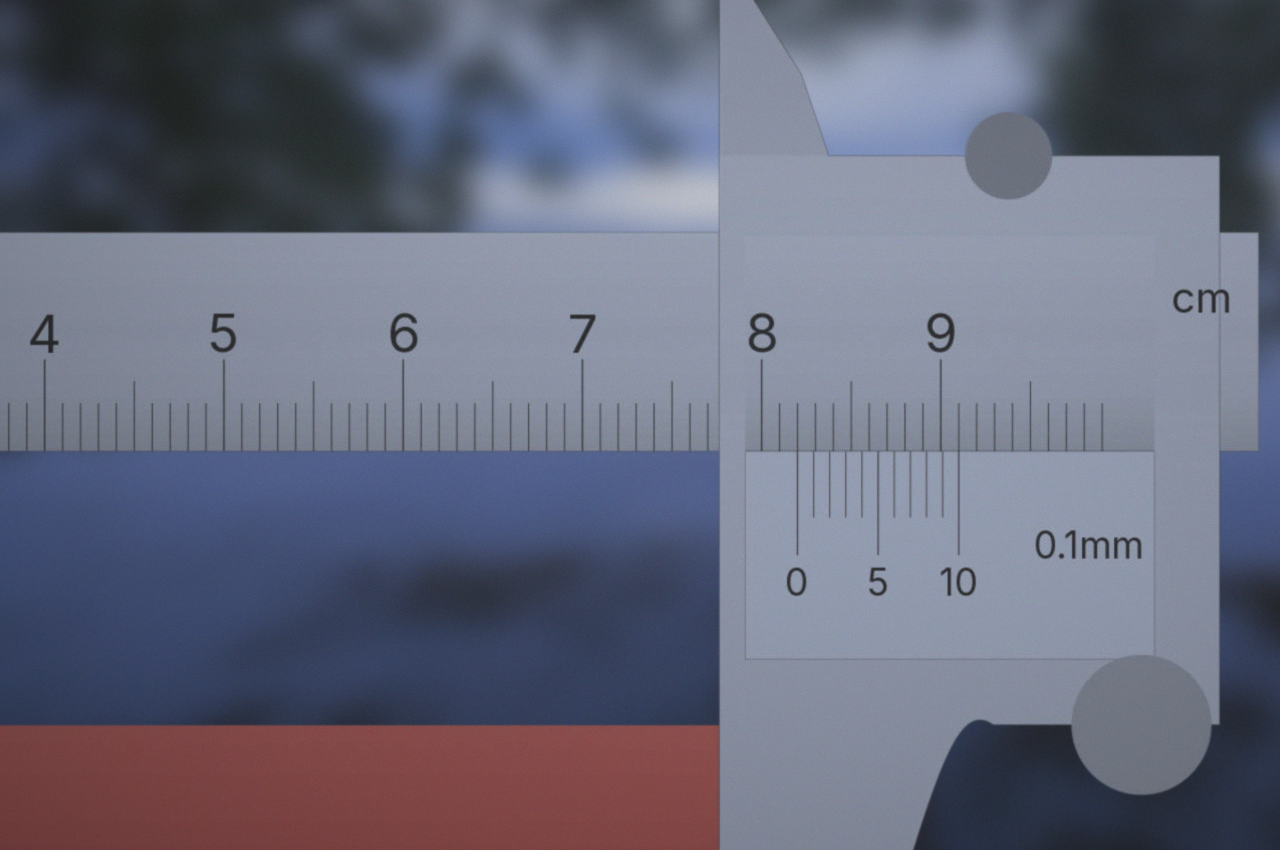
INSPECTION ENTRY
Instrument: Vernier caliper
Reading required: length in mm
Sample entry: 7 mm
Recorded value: 82.0 mm
